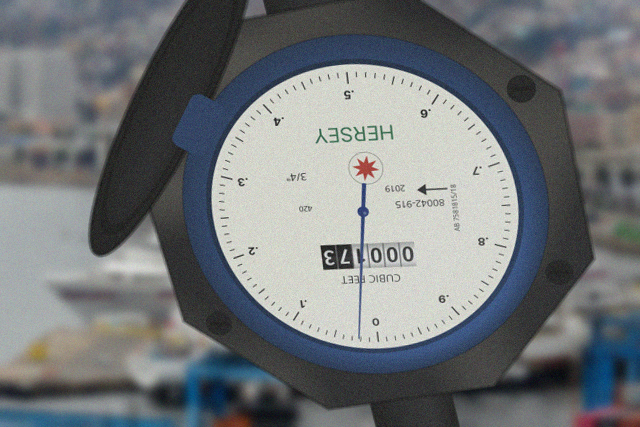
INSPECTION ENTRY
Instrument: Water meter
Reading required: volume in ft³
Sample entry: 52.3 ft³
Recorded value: 173.02 ft³
